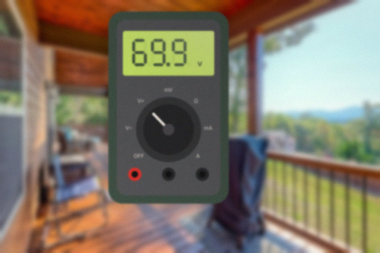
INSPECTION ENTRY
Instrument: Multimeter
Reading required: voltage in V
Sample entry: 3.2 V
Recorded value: 69.9 V
